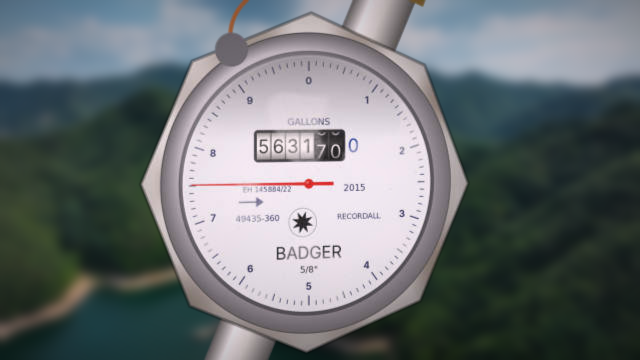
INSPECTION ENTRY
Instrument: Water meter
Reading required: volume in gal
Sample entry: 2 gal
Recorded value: 5631697.5 gal
